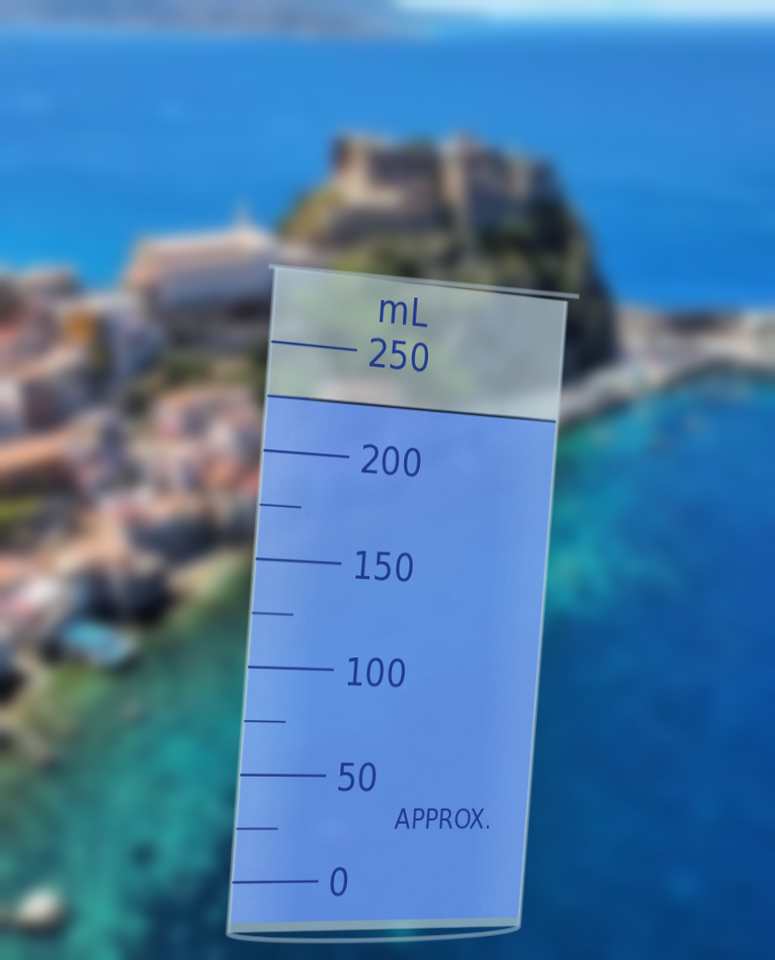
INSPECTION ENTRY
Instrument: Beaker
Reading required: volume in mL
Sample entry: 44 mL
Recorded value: 225 mL
